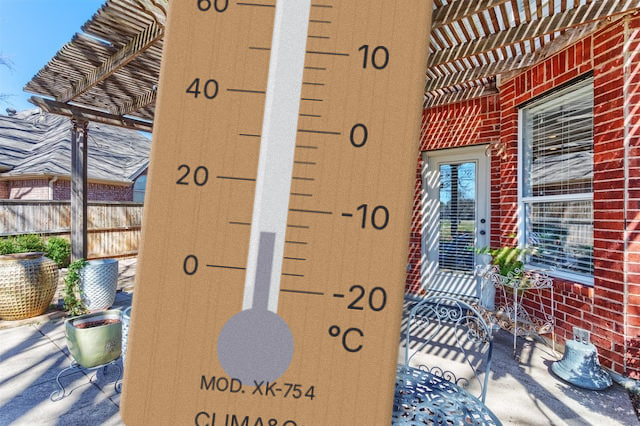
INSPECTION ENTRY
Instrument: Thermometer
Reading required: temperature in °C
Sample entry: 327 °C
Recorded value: -13 °C
